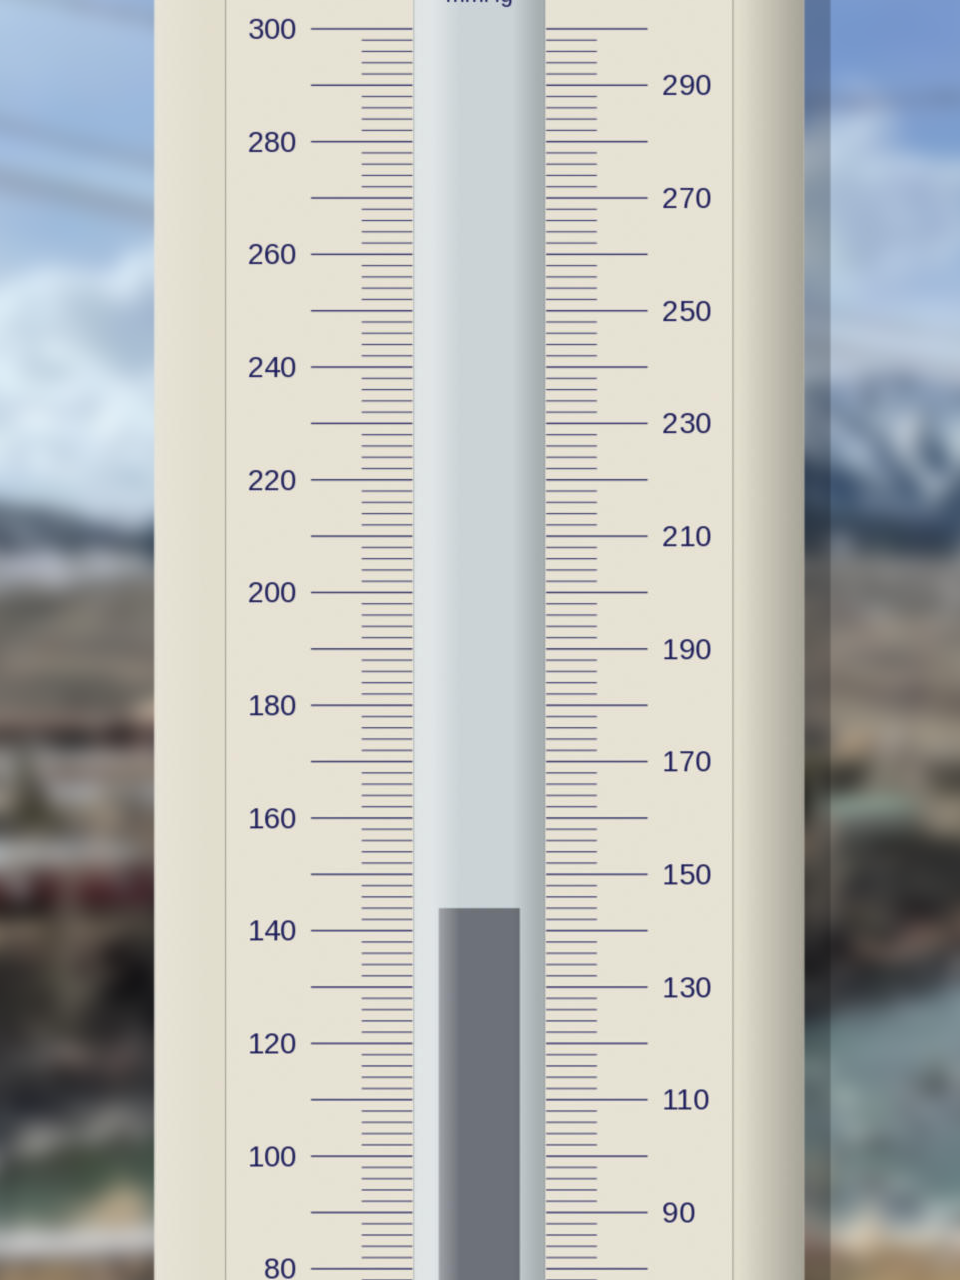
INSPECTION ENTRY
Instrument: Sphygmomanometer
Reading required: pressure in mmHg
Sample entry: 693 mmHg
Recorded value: 144 mmHg
